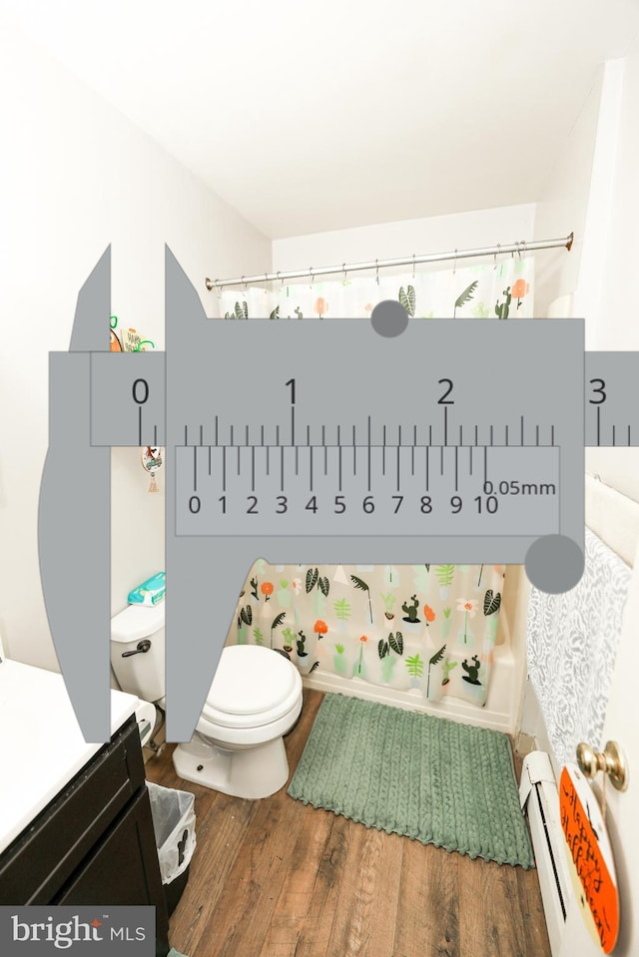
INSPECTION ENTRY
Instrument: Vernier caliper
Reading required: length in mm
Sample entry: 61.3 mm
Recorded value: 3.6 mm
